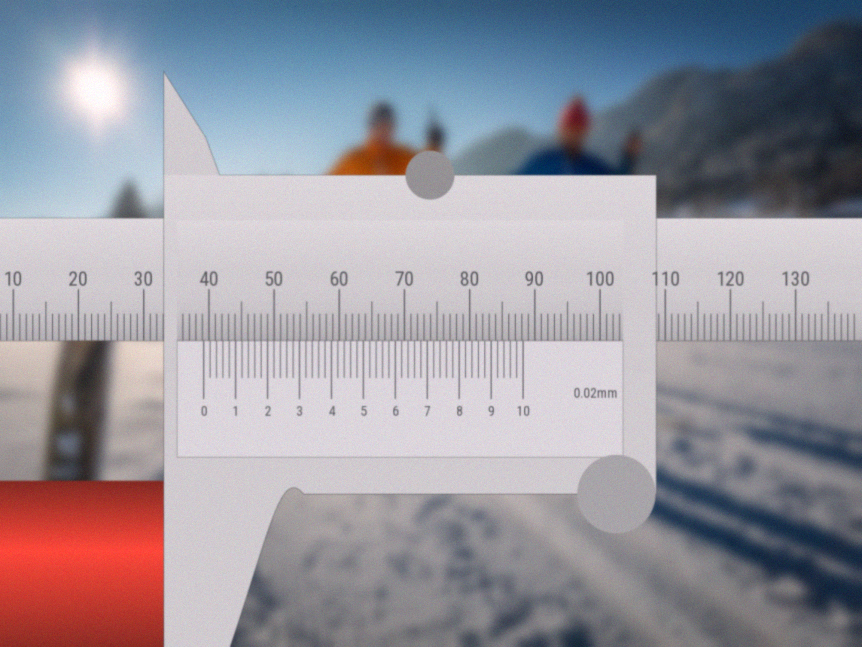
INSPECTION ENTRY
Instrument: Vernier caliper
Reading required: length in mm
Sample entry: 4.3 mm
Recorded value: 39.2 mm
